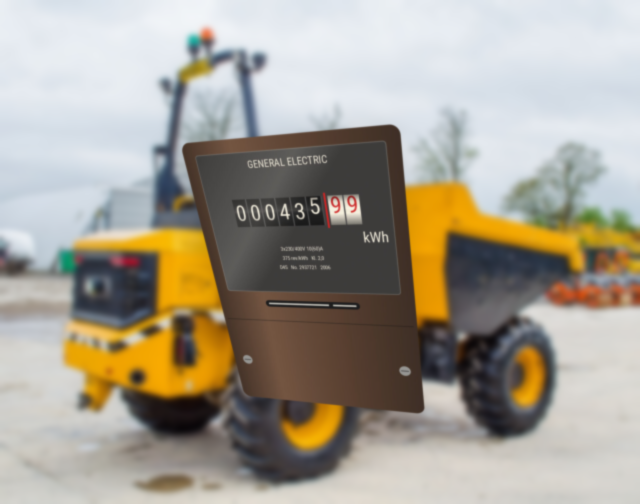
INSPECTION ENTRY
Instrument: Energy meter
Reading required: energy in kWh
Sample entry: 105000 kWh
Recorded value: 435.99 kWh
